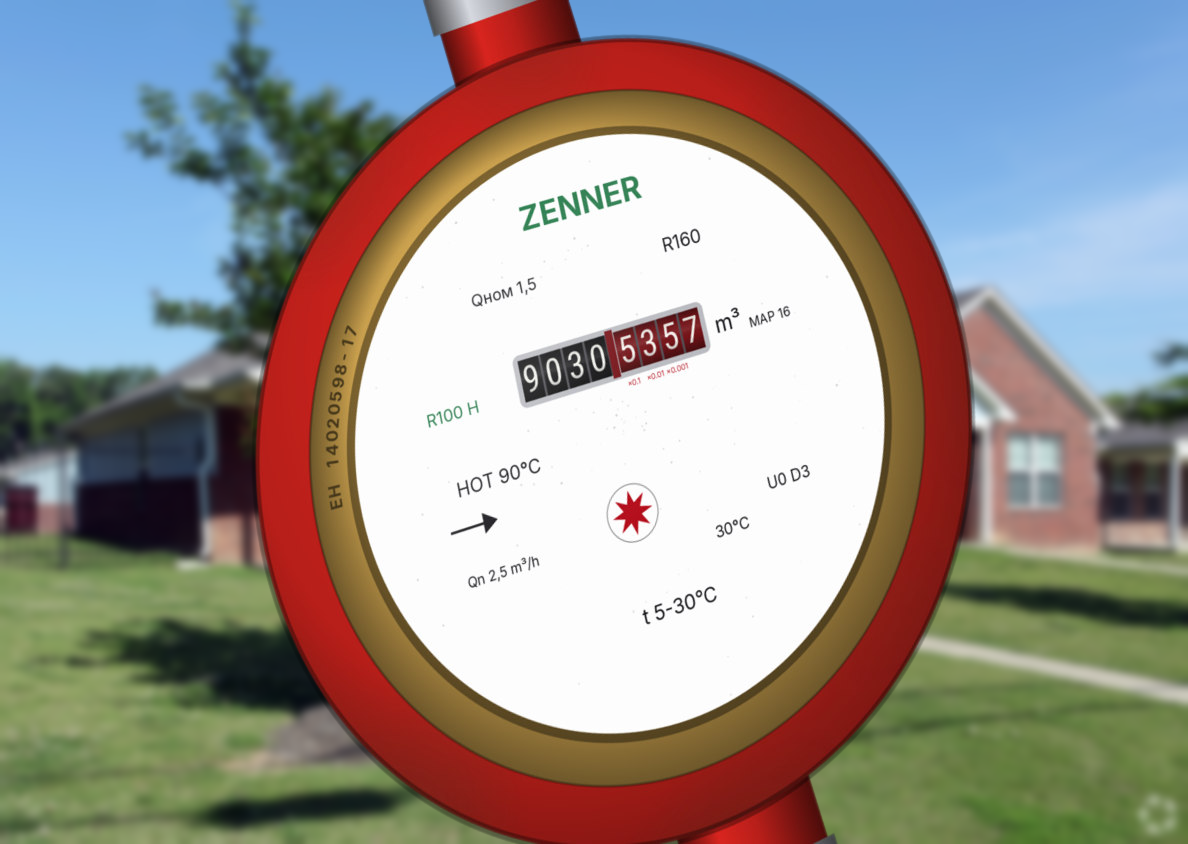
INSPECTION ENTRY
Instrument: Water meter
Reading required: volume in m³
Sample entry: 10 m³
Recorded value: 9030.5357 m³
